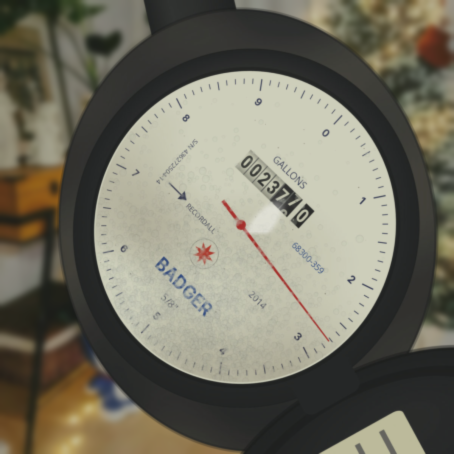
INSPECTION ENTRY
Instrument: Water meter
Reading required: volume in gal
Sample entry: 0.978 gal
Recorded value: 23772.7 gal
